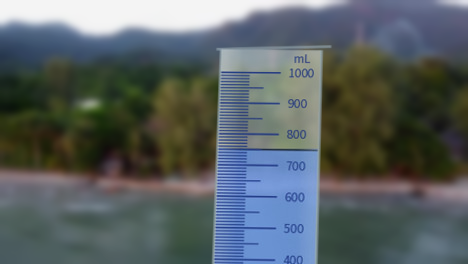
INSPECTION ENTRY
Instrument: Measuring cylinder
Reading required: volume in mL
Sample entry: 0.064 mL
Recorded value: 750 mL
